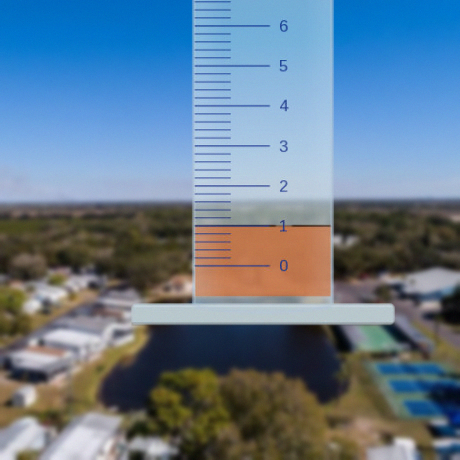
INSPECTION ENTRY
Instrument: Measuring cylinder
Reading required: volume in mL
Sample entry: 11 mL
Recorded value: 1 mL
